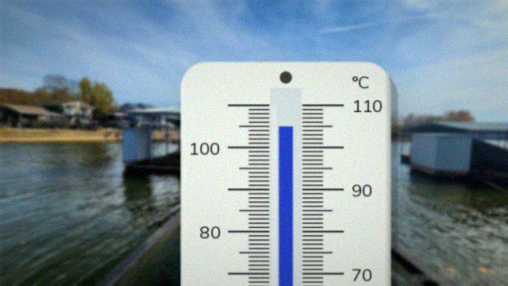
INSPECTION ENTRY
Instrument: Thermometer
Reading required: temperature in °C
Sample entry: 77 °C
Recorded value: 105 °C
